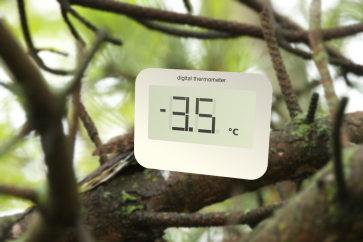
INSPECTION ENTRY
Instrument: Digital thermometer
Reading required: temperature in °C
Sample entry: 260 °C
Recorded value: -3.5 °C
